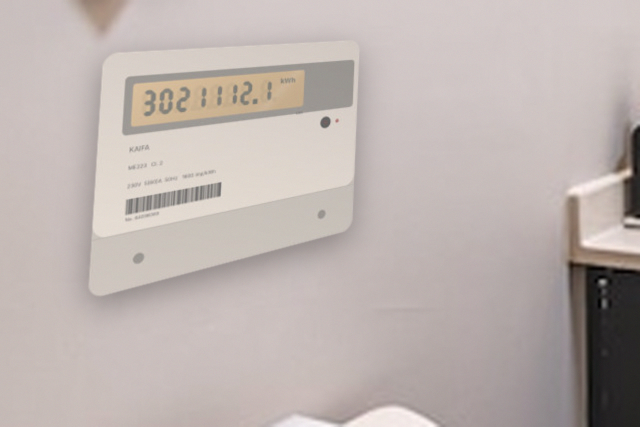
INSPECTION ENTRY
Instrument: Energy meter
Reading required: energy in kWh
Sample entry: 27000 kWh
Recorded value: 3021112.1 kWh
